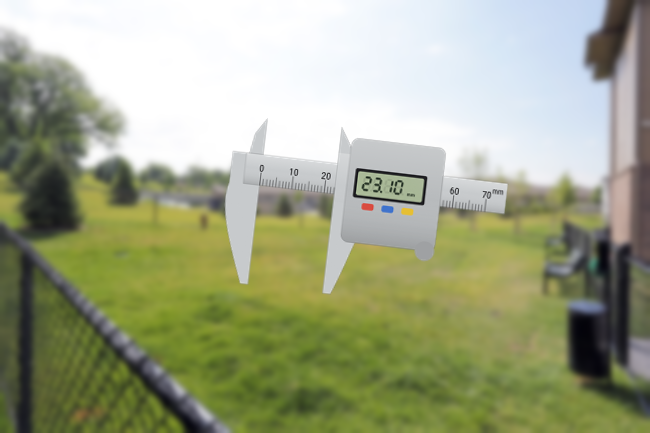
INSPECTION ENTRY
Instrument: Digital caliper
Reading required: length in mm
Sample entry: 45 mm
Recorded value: 23.10 mm
